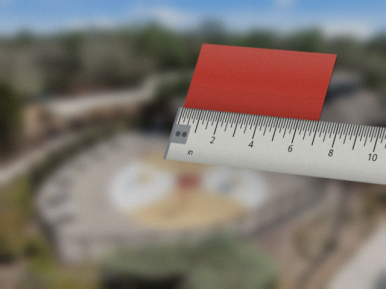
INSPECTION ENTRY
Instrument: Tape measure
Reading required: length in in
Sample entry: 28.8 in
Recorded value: 7 in
